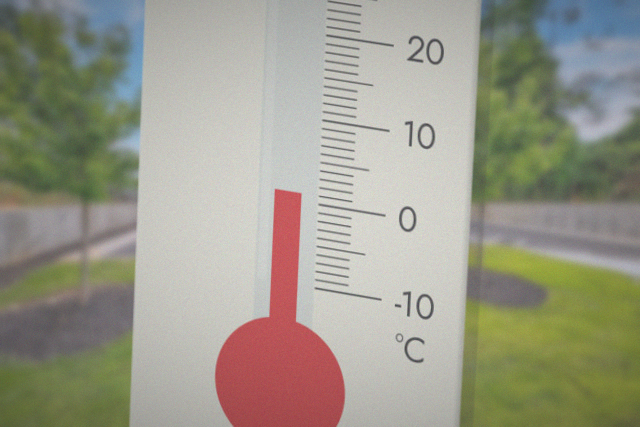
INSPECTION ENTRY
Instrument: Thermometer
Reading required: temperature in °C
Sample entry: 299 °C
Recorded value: 1 °C
